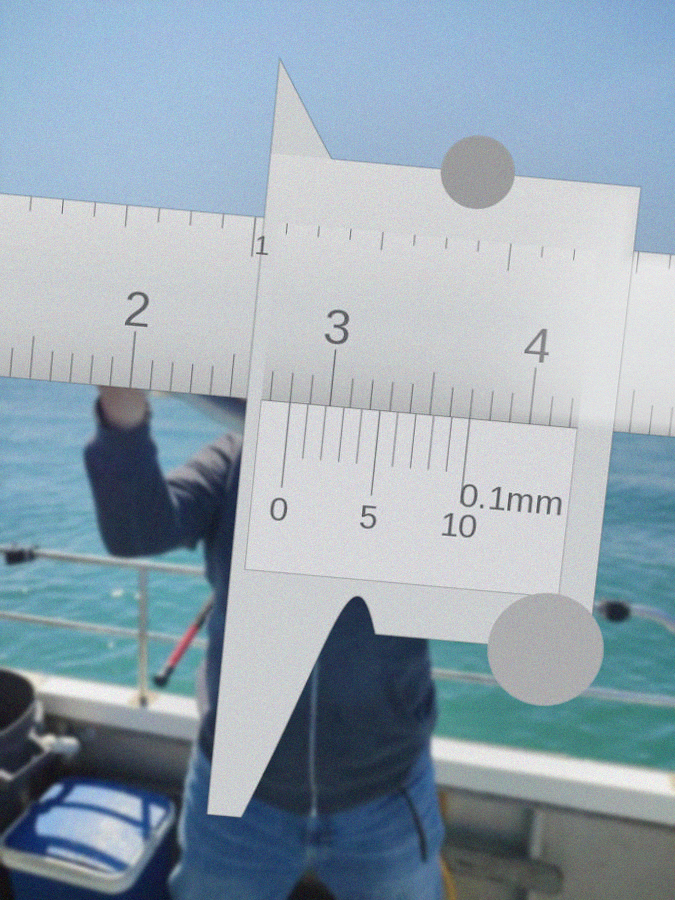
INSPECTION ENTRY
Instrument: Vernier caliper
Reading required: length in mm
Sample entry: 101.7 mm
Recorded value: 28.0 mm
